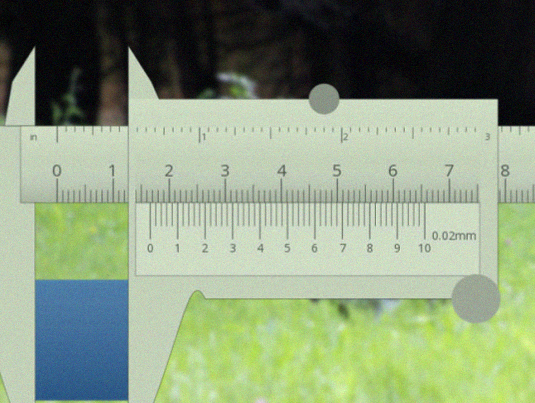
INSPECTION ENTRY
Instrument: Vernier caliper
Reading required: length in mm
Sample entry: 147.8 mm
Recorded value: 16.6 mm
